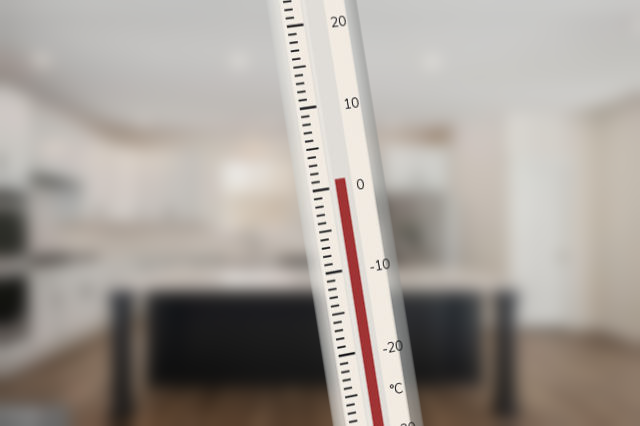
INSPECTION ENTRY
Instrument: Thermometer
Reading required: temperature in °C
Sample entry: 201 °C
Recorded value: 1 °C
